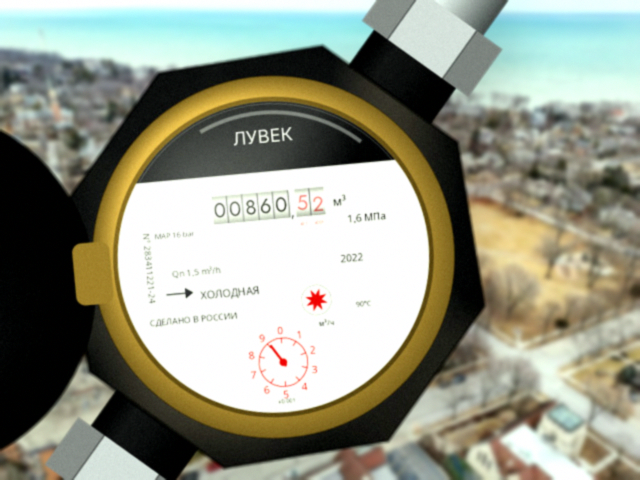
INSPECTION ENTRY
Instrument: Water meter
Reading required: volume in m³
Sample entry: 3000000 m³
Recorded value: 860.519 m³
